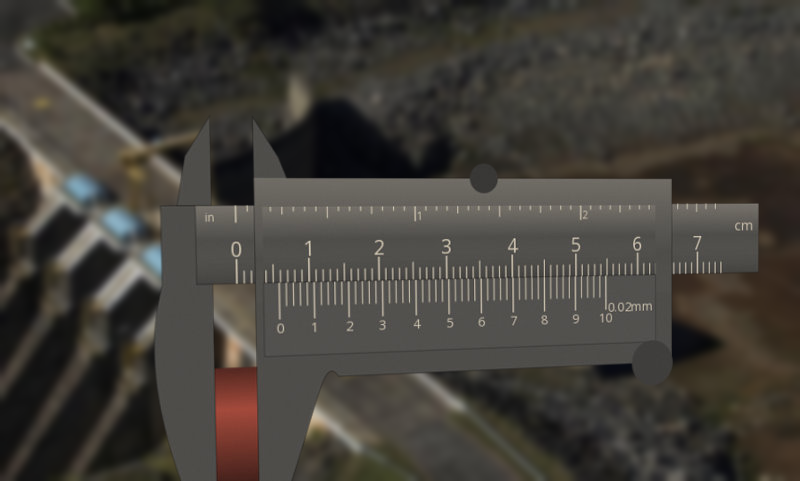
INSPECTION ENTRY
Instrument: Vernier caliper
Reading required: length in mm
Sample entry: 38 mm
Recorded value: 5.8 mm
